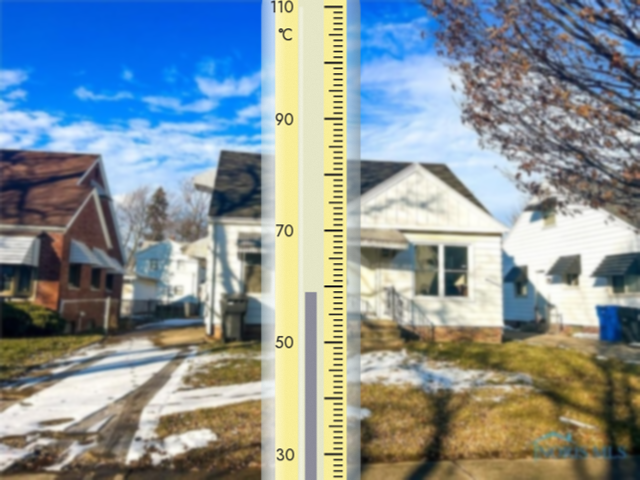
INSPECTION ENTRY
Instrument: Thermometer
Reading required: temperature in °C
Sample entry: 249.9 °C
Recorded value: 59 °C
